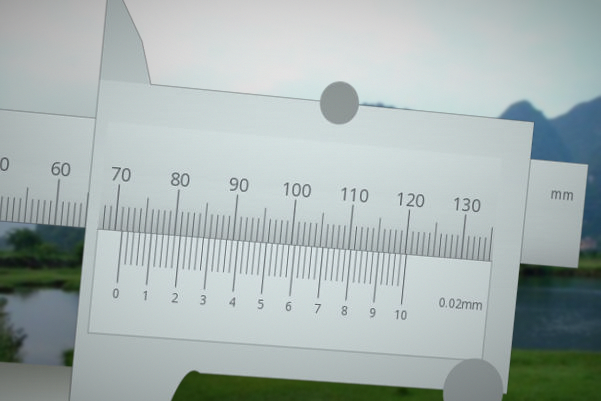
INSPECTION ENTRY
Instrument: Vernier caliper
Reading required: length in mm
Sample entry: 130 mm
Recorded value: 71.2 mm
